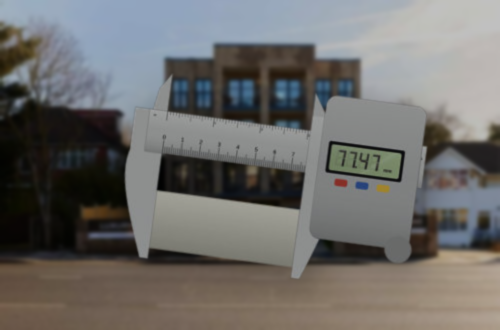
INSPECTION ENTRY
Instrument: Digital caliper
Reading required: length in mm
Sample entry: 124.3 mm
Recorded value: 77.47 mm
